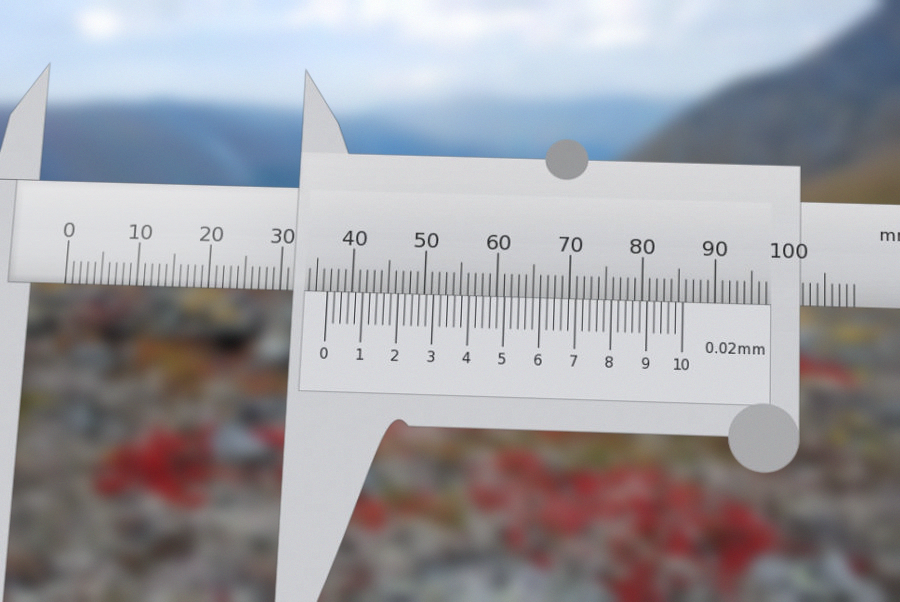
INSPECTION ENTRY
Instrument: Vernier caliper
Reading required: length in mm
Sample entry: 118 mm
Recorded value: 36.6 mm
